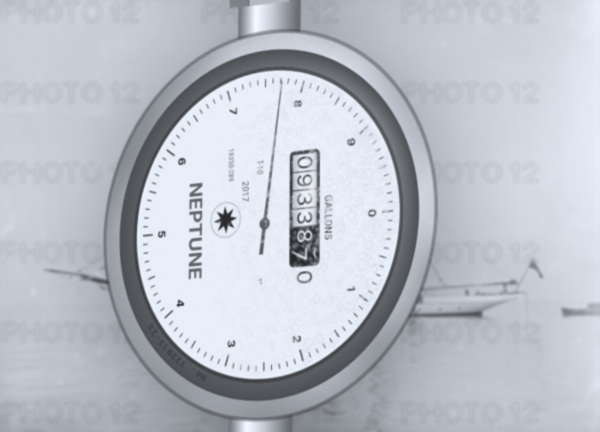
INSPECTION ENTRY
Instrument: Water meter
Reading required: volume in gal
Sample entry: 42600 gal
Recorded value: 933867.7 gal
